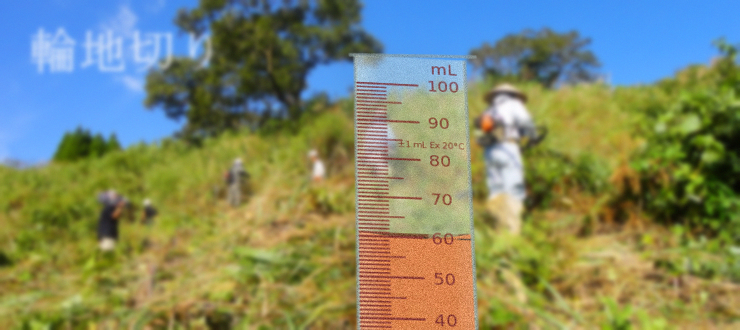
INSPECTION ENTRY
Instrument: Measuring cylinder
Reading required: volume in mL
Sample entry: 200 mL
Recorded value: 60 mL
